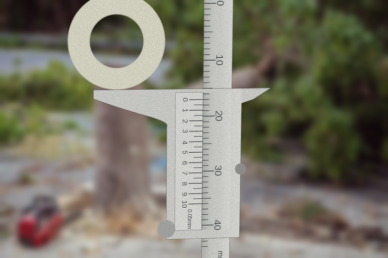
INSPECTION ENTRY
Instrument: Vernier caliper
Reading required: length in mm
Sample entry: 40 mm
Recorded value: 17.0 mm
